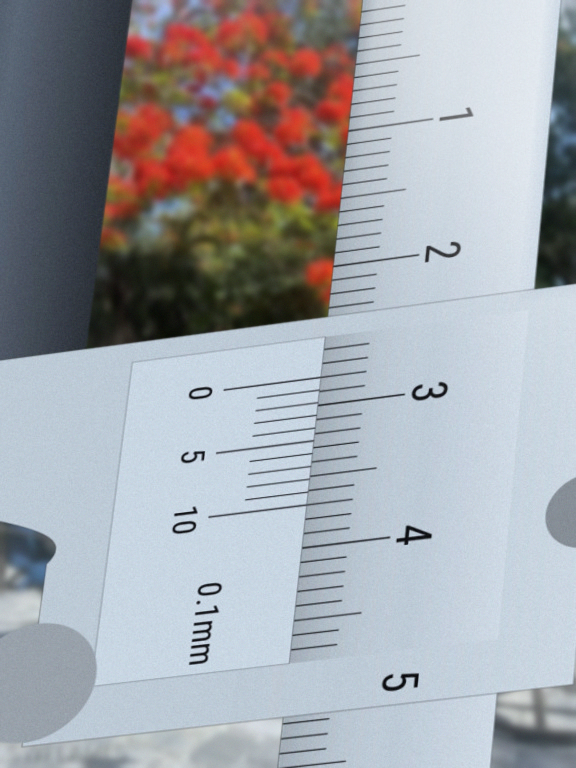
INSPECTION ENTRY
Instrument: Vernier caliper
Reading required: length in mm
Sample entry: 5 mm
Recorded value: 28.0 mm
